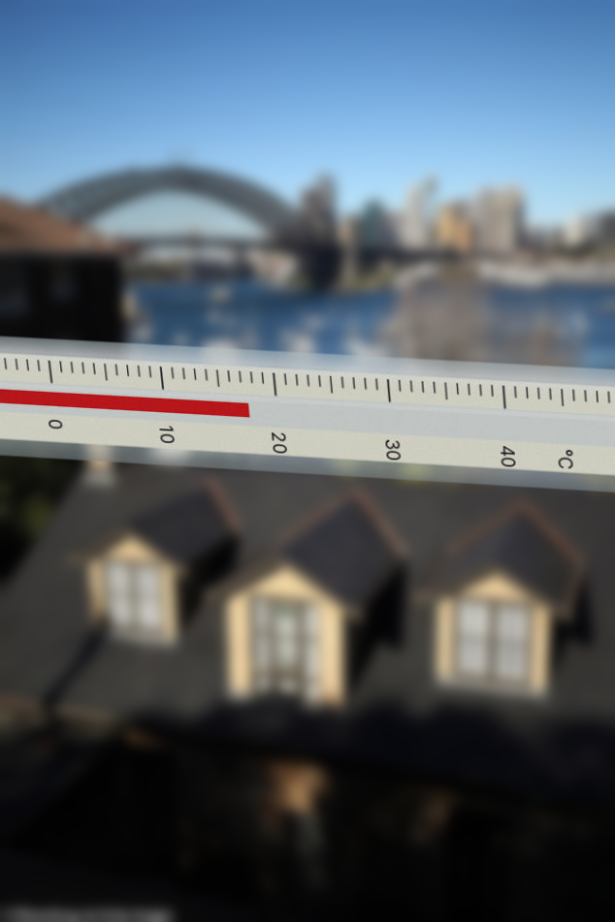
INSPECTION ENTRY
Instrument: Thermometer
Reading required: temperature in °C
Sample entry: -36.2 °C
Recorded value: 17.5 °C
